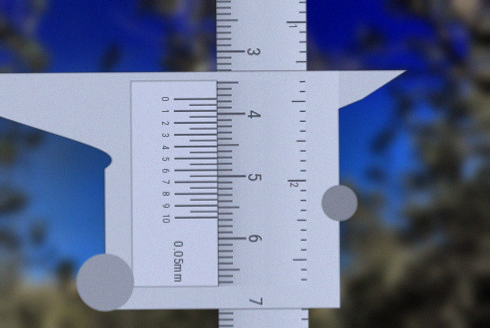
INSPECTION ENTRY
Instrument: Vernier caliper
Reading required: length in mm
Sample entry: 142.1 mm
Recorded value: 37.6 mm
